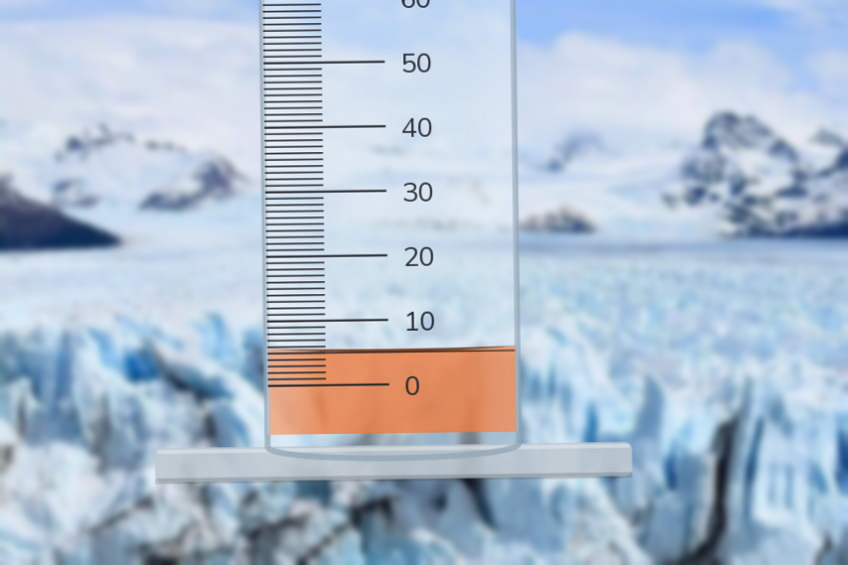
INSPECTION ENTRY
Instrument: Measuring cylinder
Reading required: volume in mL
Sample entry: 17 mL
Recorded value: 5 mL
